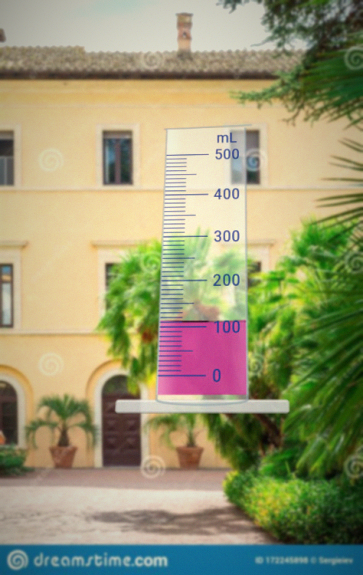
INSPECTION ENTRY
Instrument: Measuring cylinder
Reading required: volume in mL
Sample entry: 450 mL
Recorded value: 110 mL
